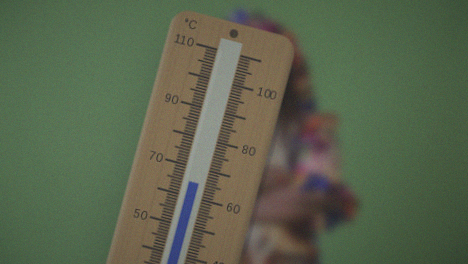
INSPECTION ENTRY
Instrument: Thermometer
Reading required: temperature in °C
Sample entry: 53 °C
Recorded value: 65 °C
